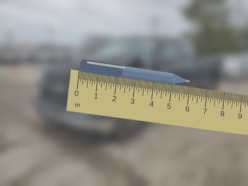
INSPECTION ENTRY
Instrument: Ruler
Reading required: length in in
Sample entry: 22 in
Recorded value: 6 in
